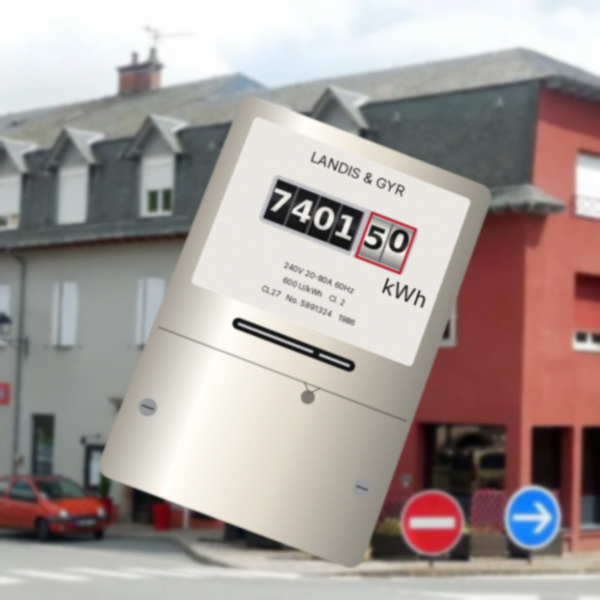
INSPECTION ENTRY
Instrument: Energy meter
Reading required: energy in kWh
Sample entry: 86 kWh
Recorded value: 7401.50 kWh
